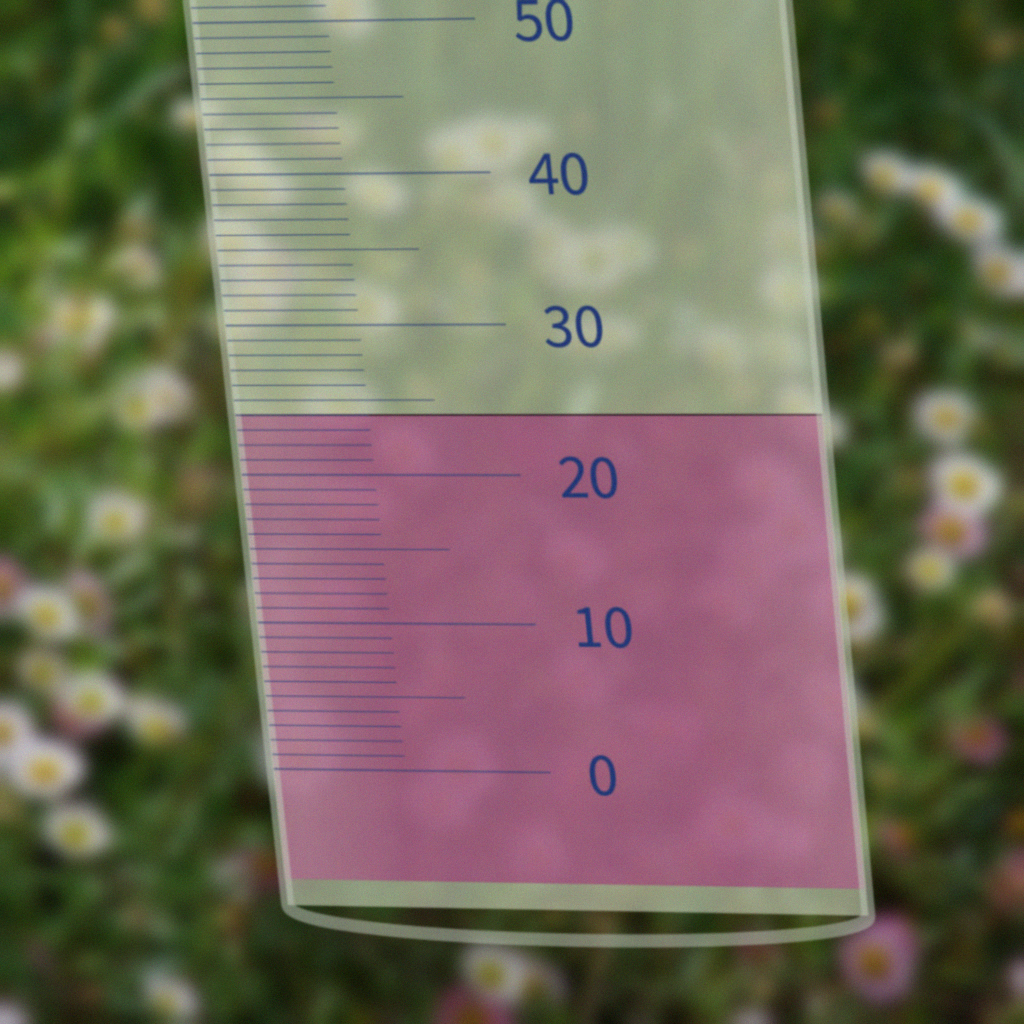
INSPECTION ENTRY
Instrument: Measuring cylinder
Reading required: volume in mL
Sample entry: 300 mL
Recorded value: 24 mL
